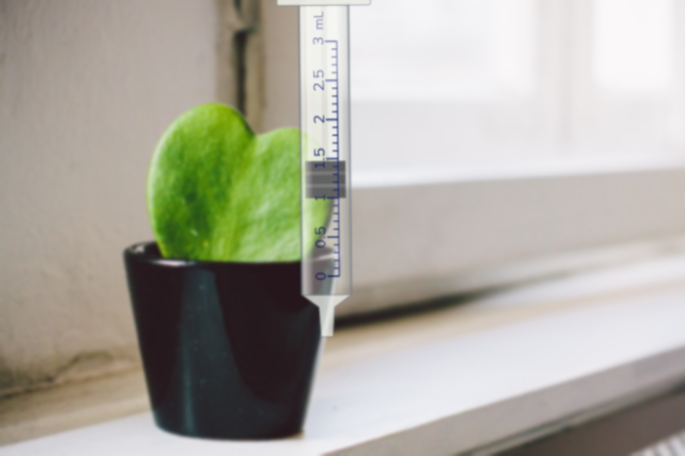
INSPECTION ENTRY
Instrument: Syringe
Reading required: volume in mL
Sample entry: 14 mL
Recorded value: 1 mL
